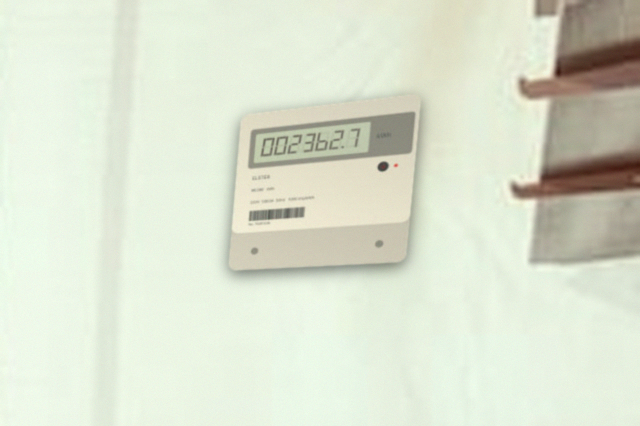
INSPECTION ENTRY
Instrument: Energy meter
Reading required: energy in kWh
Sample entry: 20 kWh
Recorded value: 2362.7 kWh
